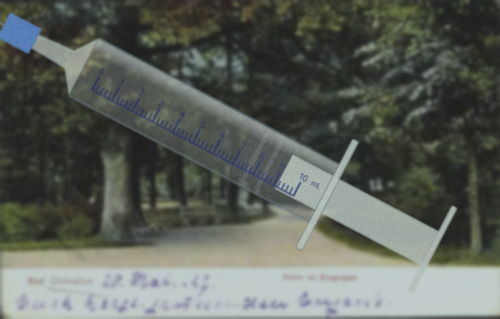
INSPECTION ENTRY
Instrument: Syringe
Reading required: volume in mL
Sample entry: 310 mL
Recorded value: 7 mL
